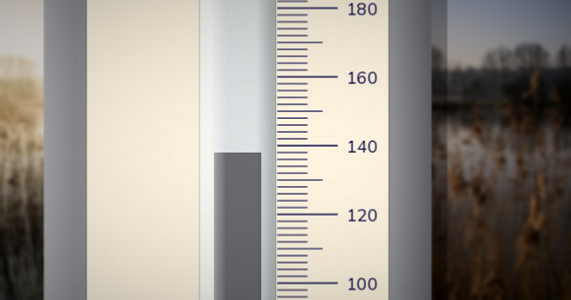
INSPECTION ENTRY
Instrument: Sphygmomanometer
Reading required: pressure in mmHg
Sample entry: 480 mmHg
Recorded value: 138 mmHg
